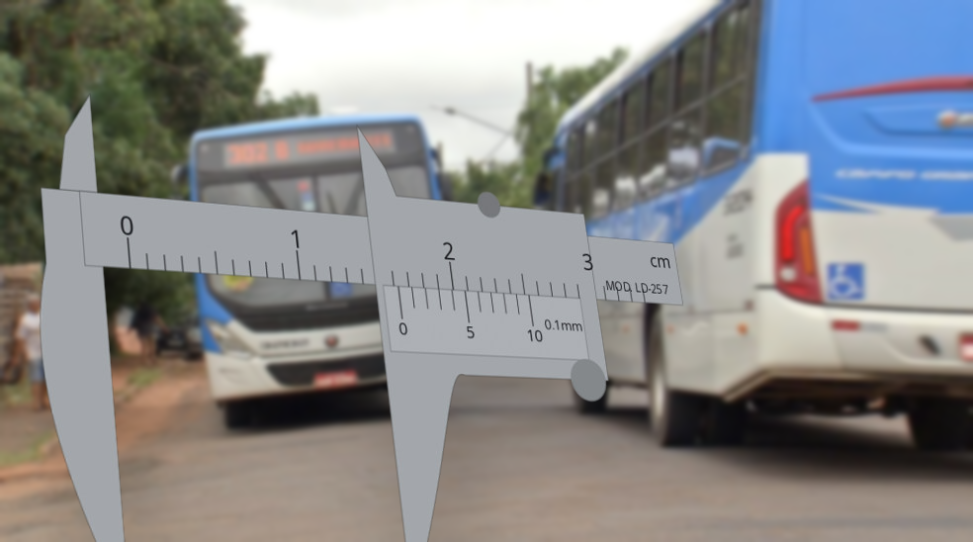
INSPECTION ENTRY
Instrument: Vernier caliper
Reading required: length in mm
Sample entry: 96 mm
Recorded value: 16.3 mm
